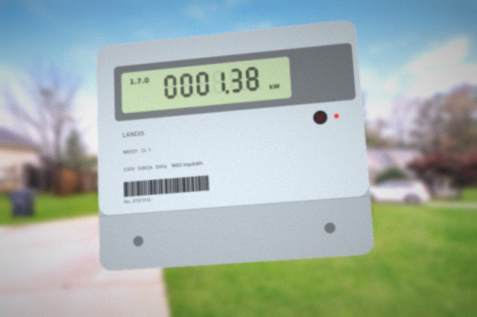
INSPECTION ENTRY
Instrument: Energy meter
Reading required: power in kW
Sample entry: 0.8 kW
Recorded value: 1.38 kW
